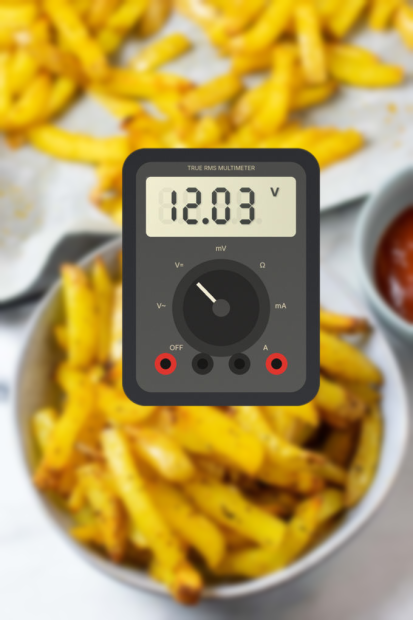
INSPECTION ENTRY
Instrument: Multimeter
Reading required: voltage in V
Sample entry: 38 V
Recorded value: 12.03 V
